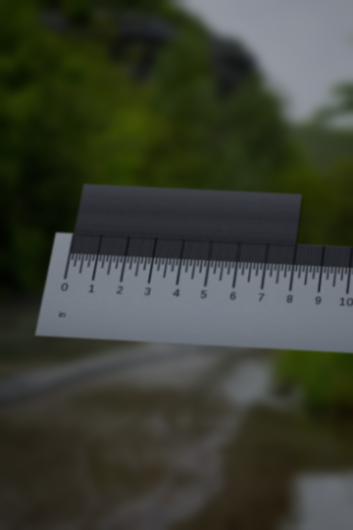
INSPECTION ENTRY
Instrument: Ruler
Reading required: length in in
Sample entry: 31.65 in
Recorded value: 8 in
